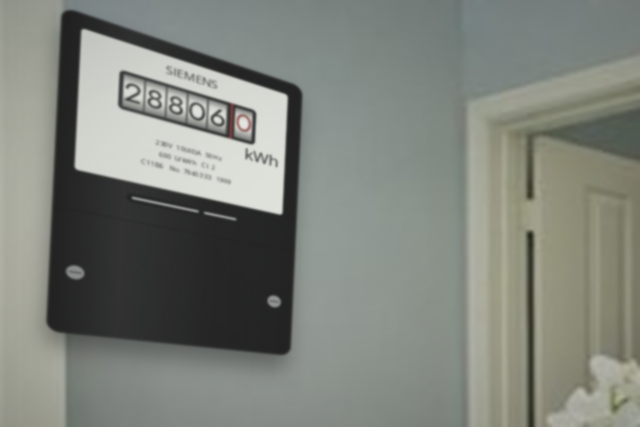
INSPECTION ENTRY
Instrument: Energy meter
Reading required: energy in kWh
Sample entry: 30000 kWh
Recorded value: 28806.0 kWh
